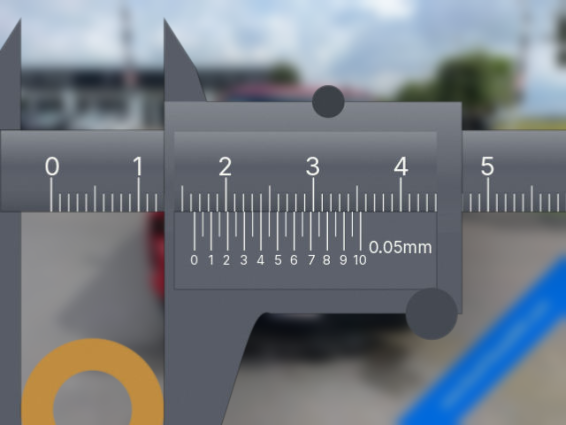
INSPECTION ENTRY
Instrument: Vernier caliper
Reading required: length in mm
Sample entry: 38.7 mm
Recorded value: 16.4 mm
